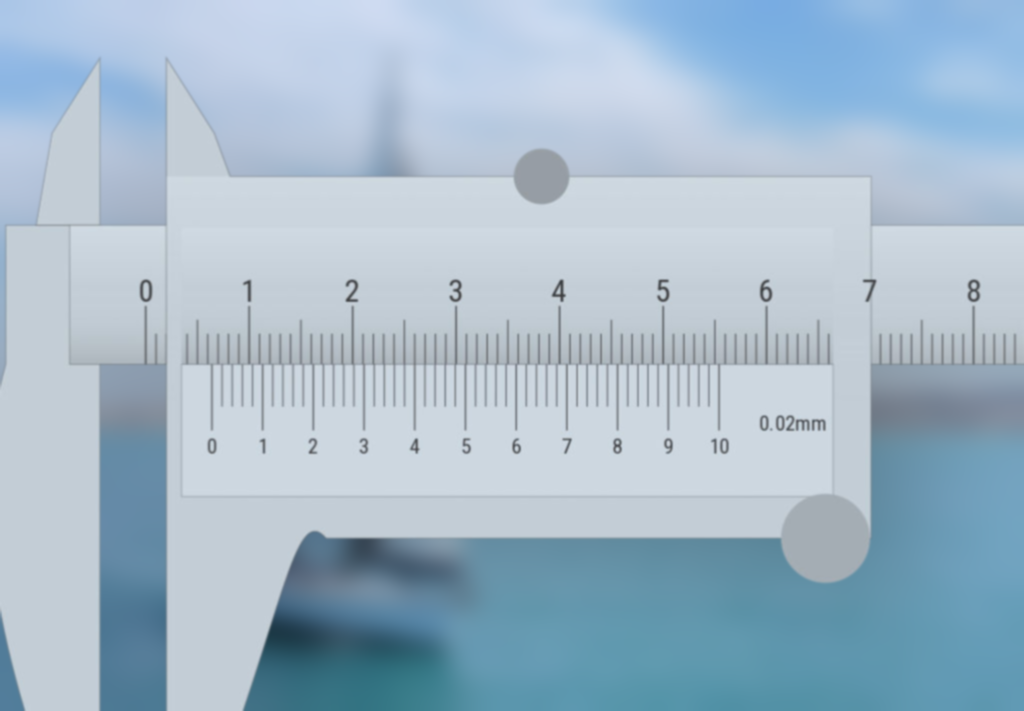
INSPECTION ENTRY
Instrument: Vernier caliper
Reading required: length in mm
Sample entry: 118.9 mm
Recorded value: 6.4 mm
